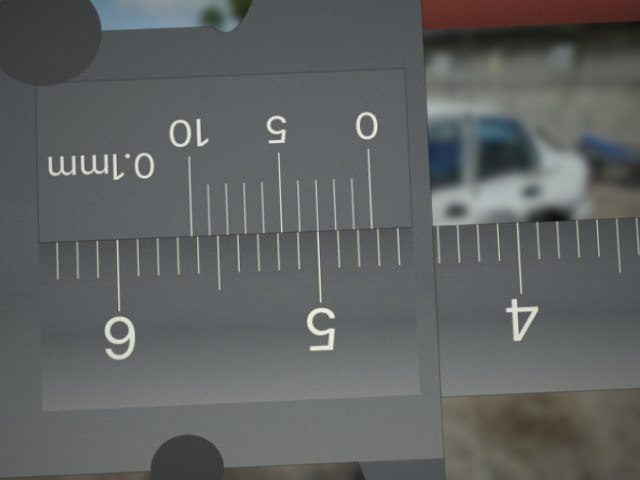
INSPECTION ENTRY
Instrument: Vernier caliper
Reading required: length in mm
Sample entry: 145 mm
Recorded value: 47.3 mm
